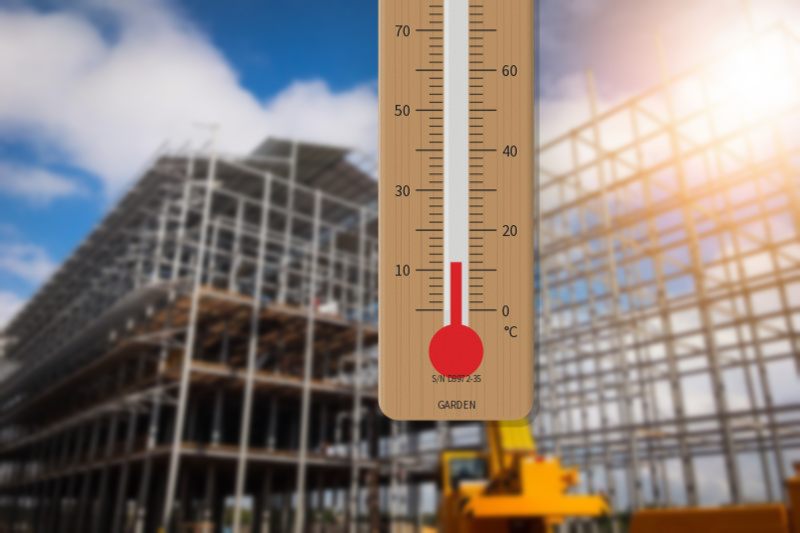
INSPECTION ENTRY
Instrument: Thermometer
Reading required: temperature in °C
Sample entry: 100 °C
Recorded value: 12 °C
